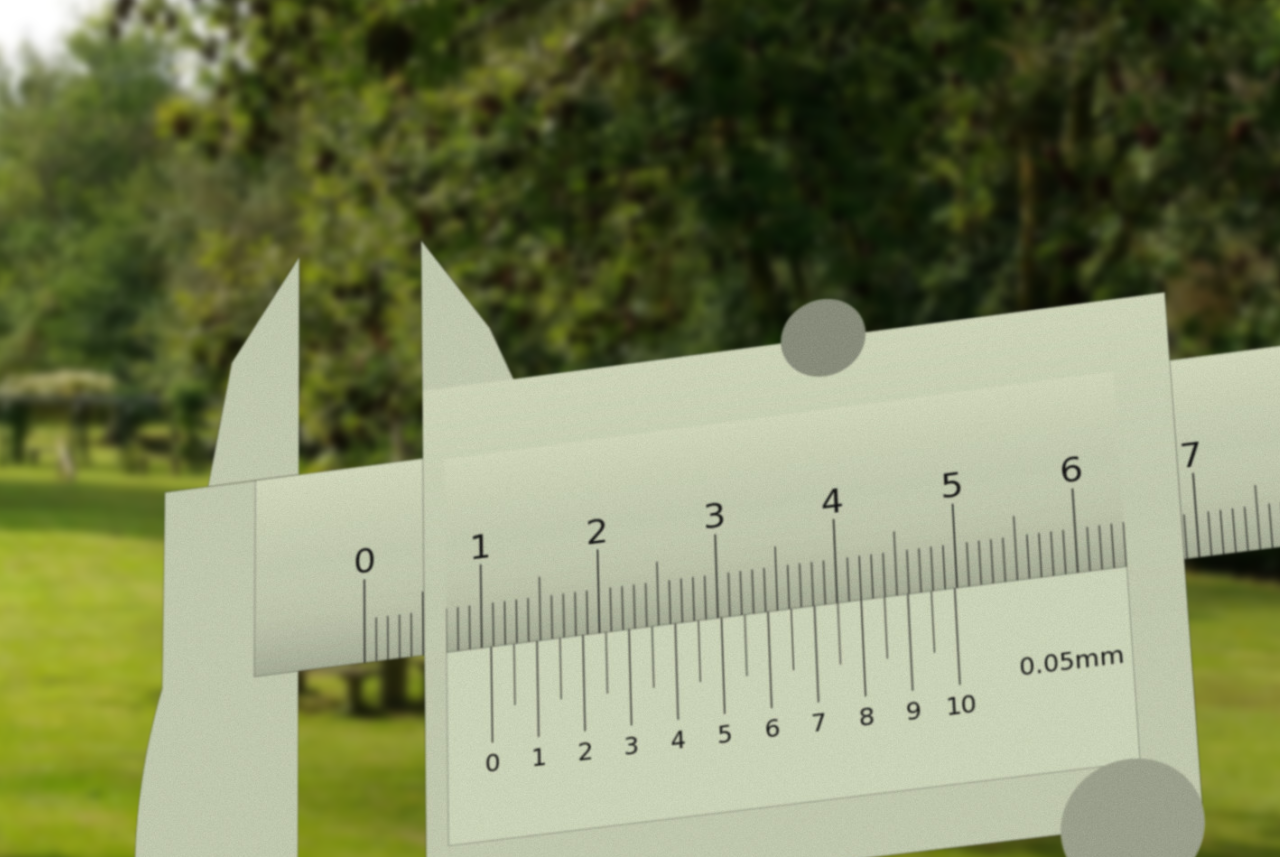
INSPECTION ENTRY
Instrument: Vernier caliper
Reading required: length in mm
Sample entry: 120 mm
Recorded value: 10.8 mm
